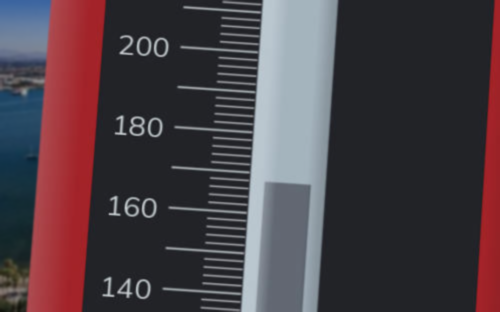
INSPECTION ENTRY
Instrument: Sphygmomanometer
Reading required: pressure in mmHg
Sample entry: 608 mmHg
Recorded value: 168 mmHg
